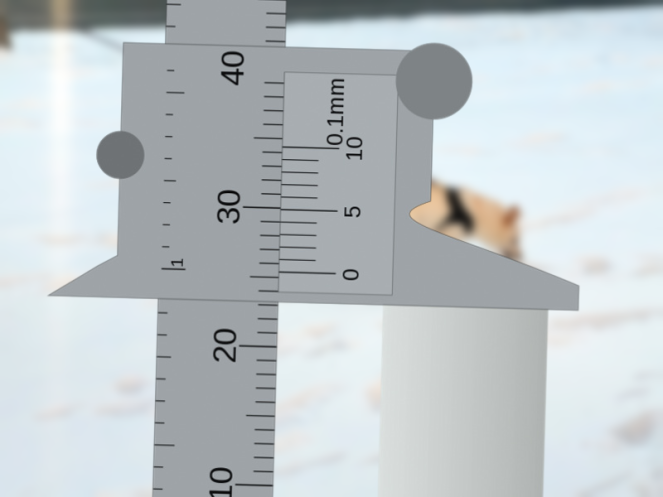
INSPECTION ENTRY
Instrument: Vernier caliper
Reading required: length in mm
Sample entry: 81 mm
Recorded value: 25.4 mm
